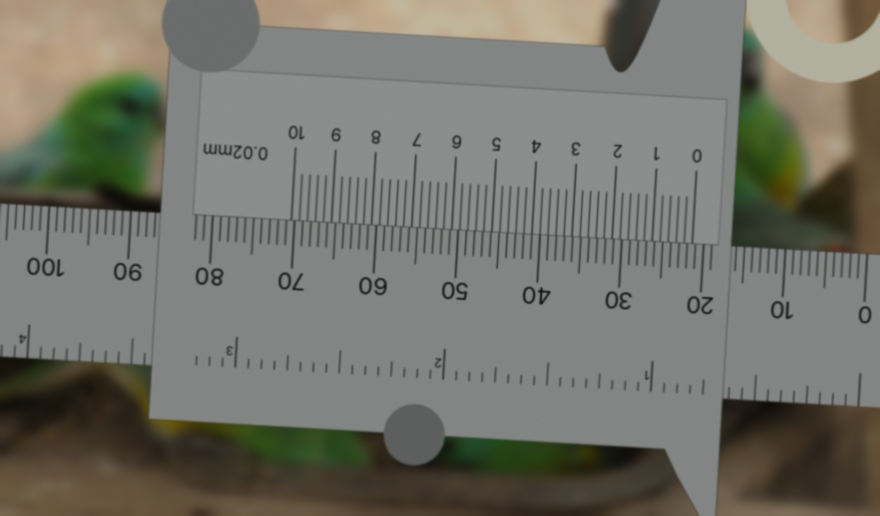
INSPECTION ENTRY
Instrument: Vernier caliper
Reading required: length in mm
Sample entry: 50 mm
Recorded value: 21.4 mm
